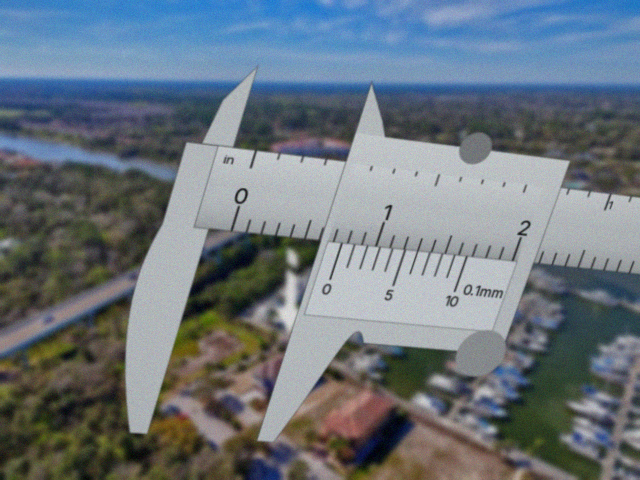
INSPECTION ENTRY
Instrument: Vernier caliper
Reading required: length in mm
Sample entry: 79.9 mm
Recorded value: 7.6 mm
